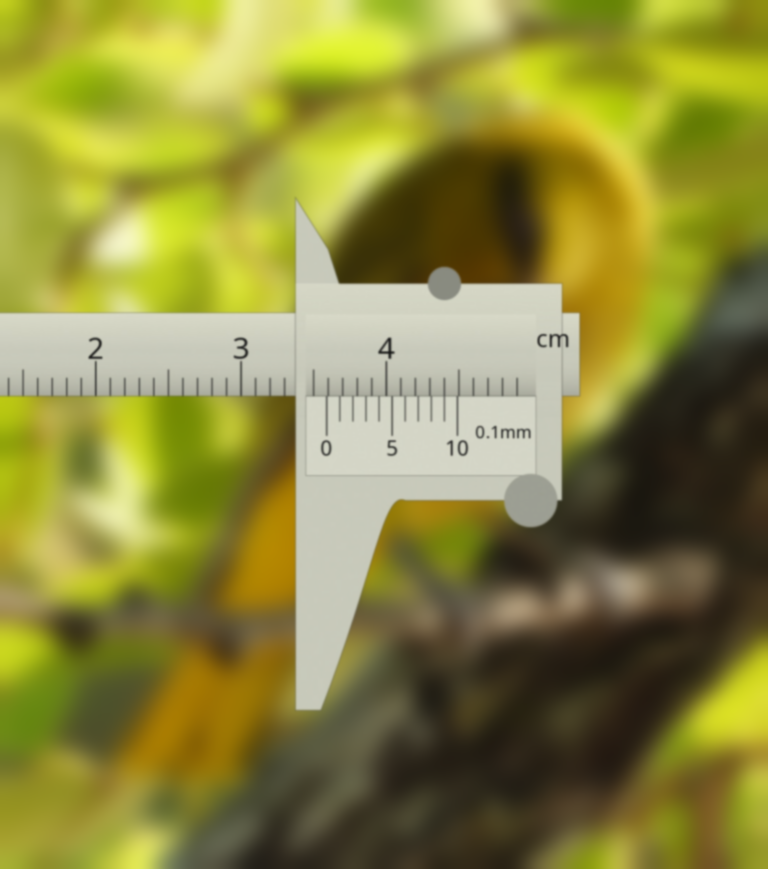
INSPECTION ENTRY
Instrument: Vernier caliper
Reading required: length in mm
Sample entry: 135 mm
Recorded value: 35.9 mm
